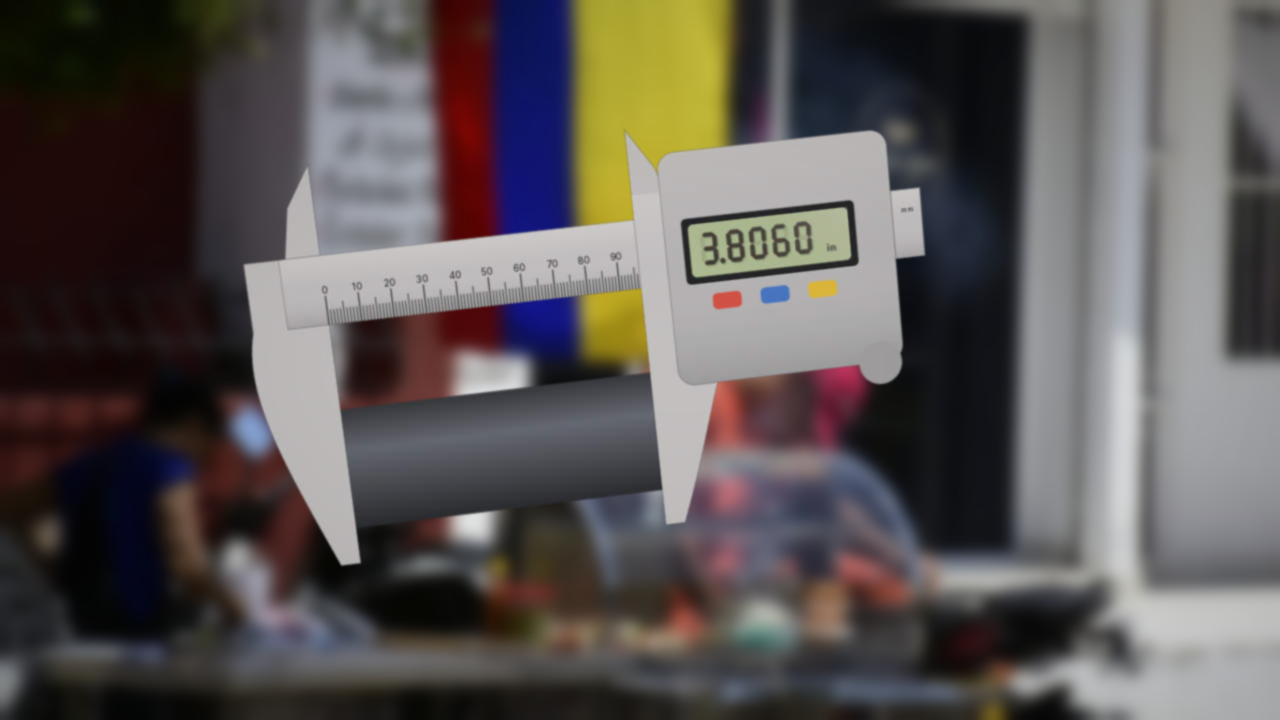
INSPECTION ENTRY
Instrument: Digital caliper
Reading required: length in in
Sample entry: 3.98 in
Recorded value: 3.8060 in
